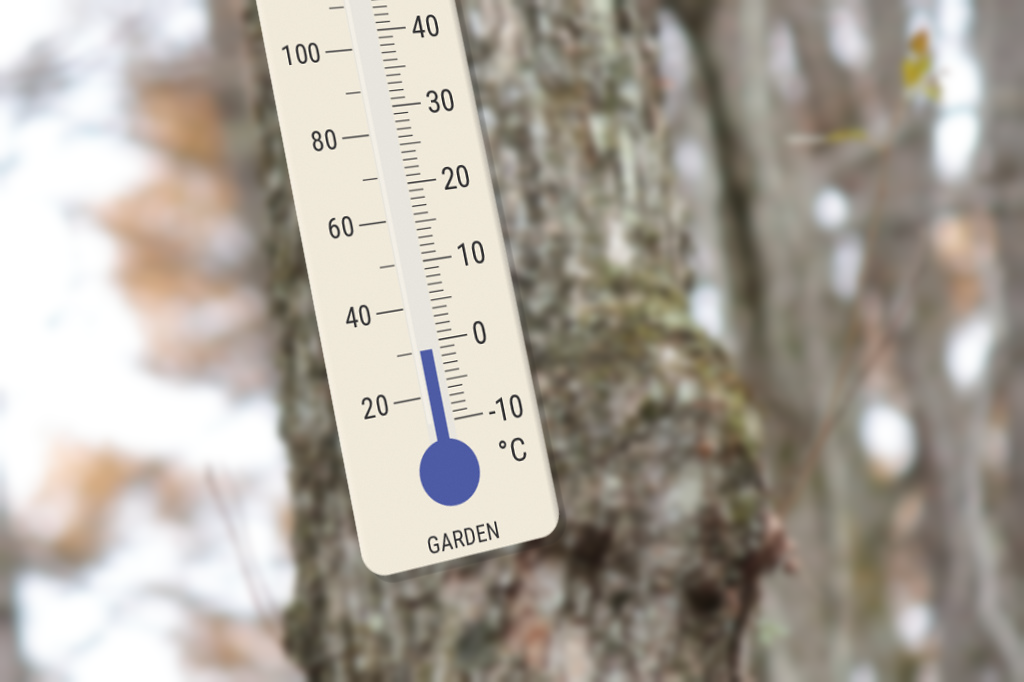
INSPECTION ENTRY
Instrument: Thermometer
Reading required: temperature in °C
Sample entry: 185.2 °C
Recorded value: -1 °C
